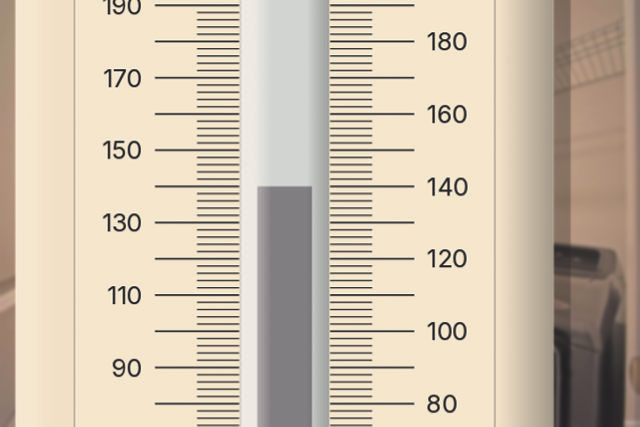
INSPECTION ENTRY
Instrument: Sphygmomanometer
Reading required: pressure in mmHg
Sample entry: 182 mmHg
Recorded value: 140 mmHg
